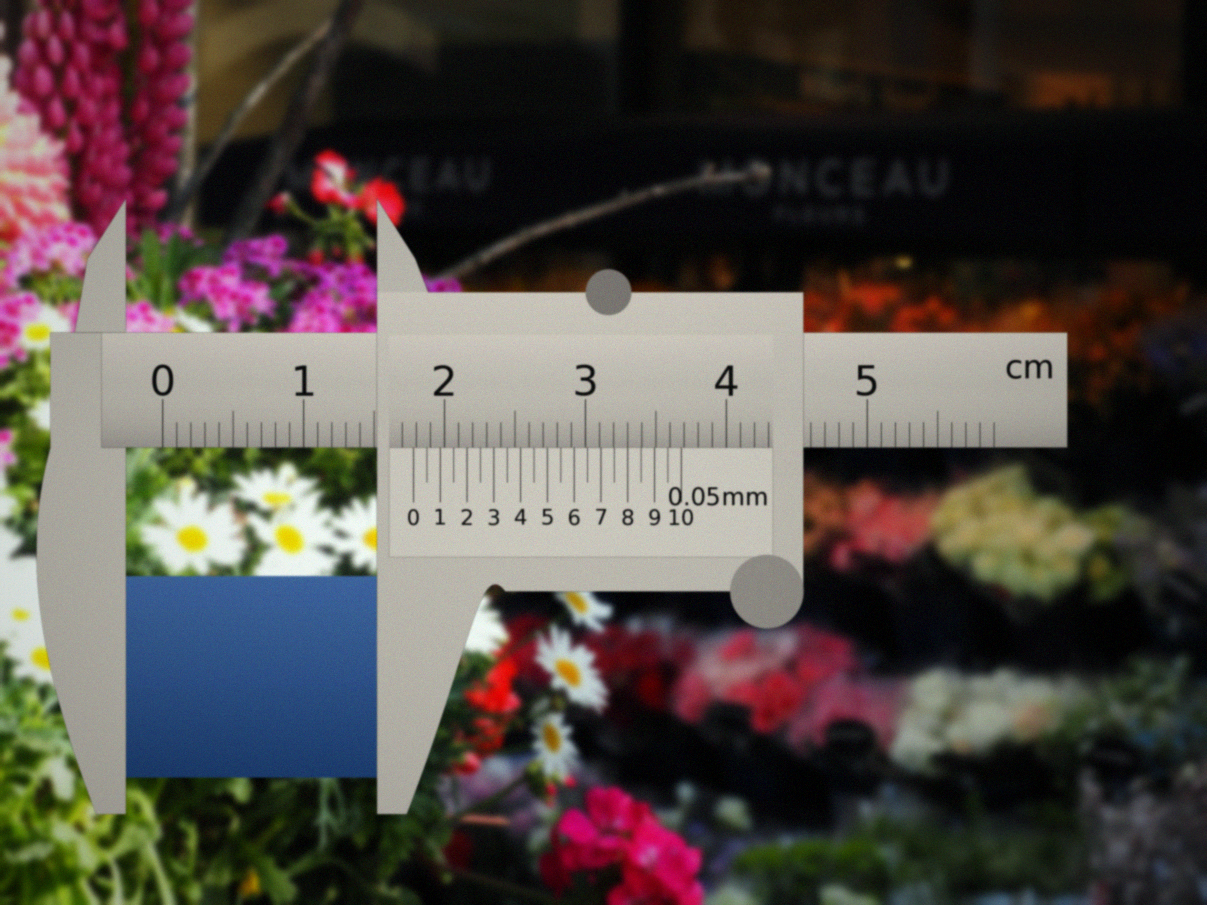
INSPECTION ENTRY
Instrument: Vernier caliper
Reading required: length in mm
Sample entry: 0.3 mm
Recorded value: 17.8 mm
